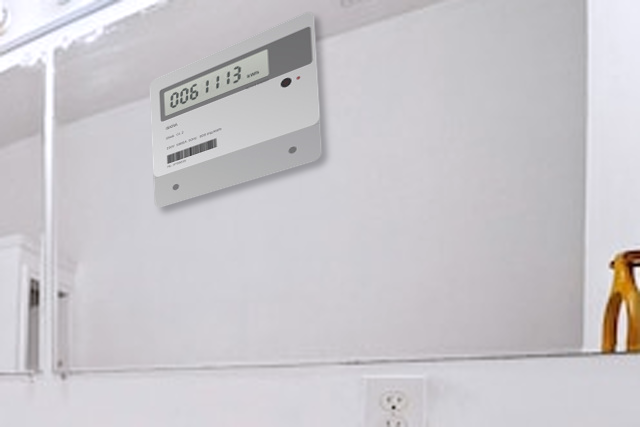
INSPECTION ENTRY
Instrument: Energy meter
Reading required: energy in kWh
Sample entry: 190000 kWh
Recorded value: 61113 kWh
